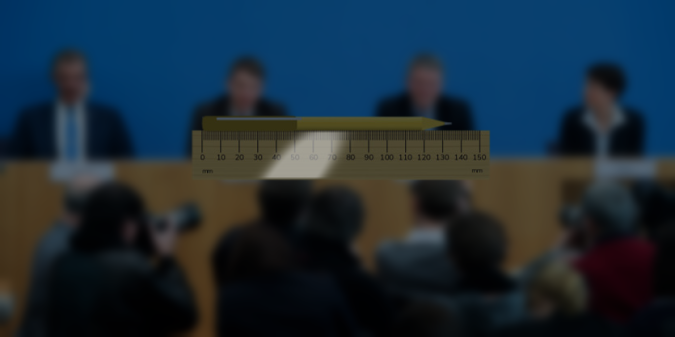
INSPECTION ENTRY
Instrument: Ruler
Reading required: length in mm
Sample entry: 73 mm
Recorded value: 135 mm
